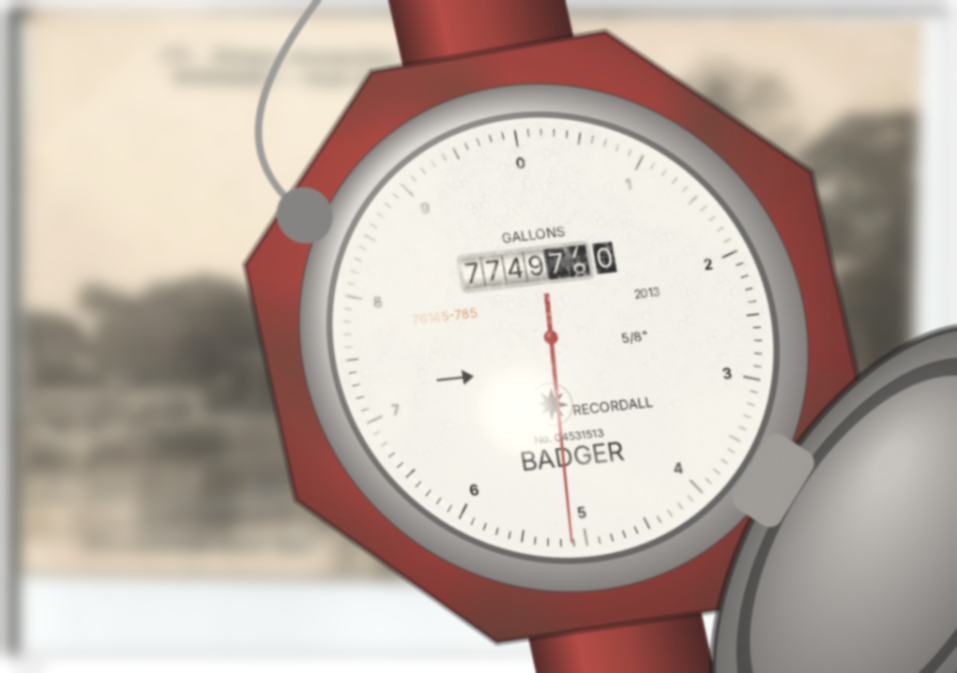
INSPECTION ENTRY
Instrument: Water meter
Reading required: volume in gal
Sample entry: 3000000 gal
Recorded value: 7749775.1 gal
